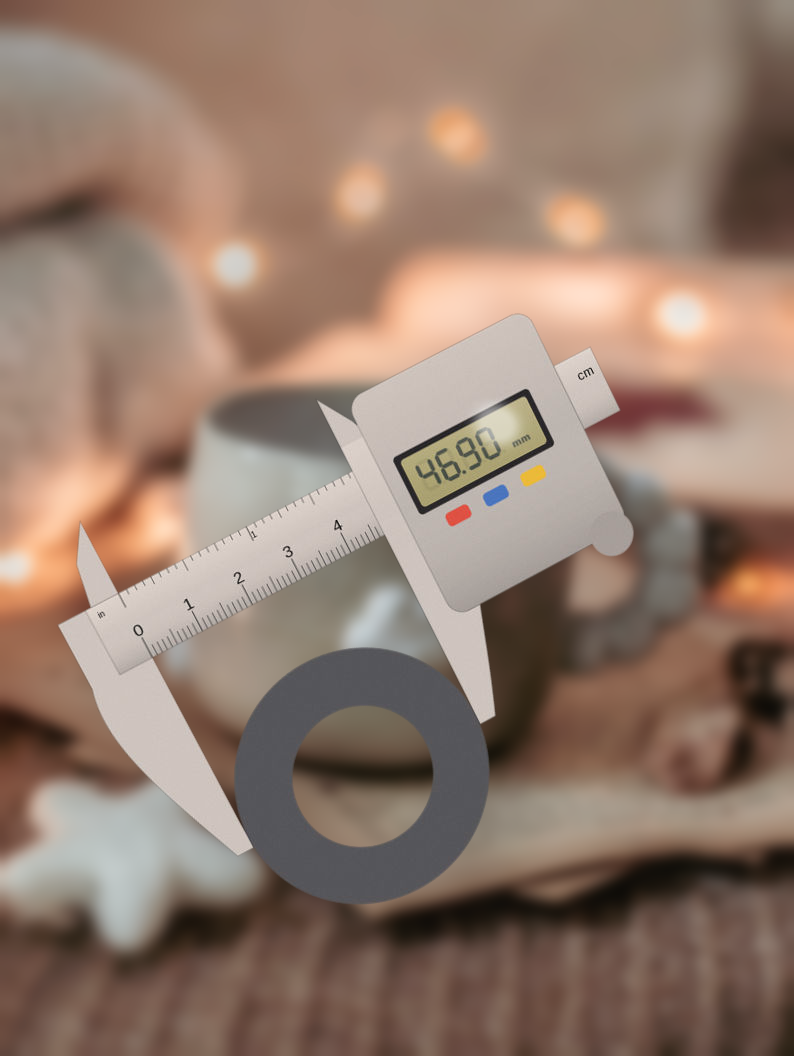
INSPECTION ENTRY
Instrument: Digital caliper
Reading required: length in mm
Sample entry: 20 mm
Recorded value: 46.90 mm
